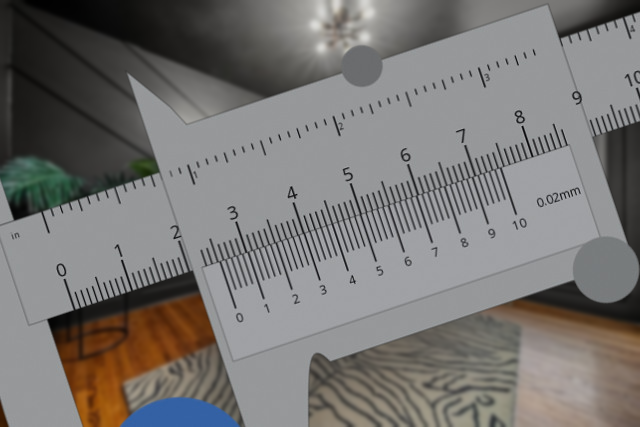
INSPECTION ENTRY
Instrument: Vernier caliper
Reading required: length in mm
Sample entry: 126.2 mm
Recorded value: 25.4 mm
